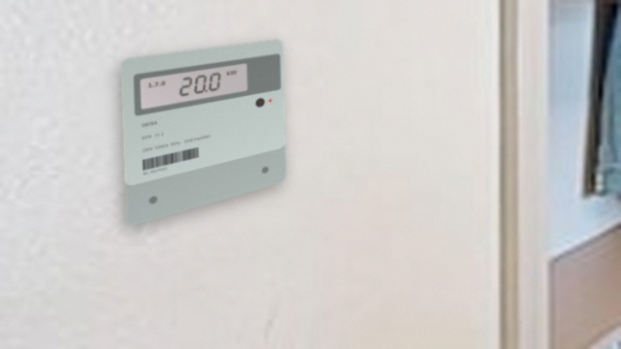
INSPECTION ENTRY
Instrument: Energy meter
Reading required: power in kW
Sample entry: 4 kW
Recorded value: 20.0 kW
